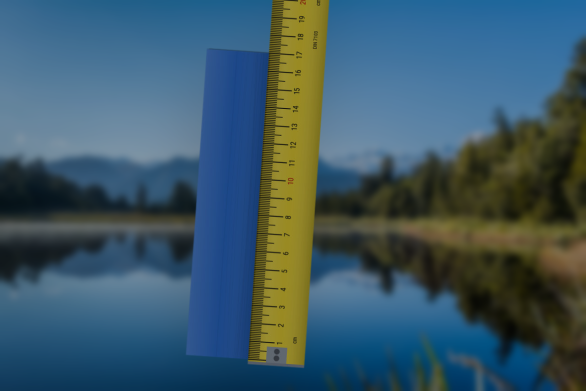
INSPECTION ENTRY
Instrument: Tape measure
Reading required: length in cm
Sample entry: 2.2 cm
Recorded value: 17 cm
